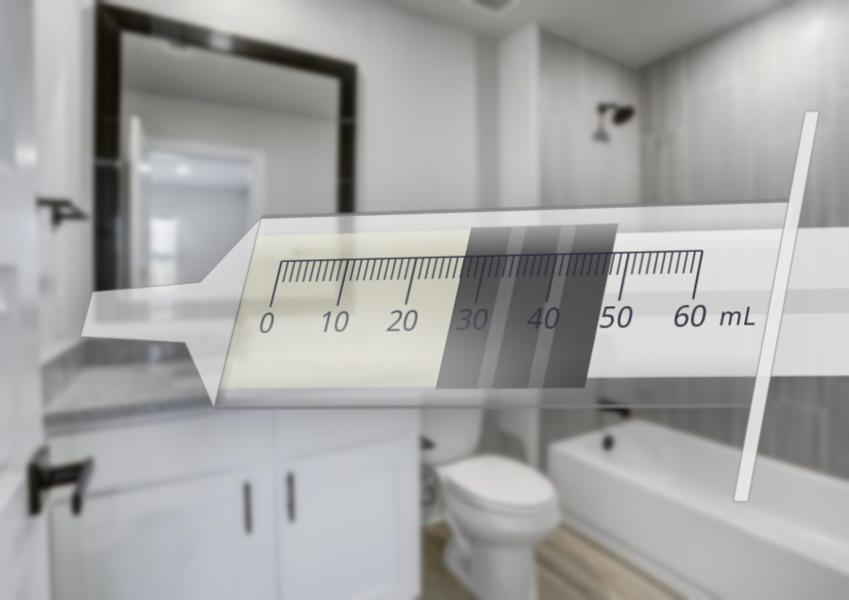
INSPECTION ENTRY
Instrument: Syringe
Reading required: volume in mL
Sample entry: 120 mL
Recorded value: 27 mL
